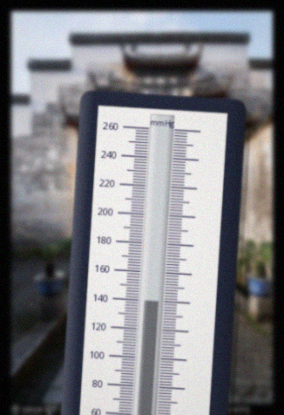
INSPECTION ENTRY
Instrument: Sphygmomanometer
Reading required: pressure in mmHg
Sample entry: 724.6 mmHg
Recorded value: 140 mmHg
